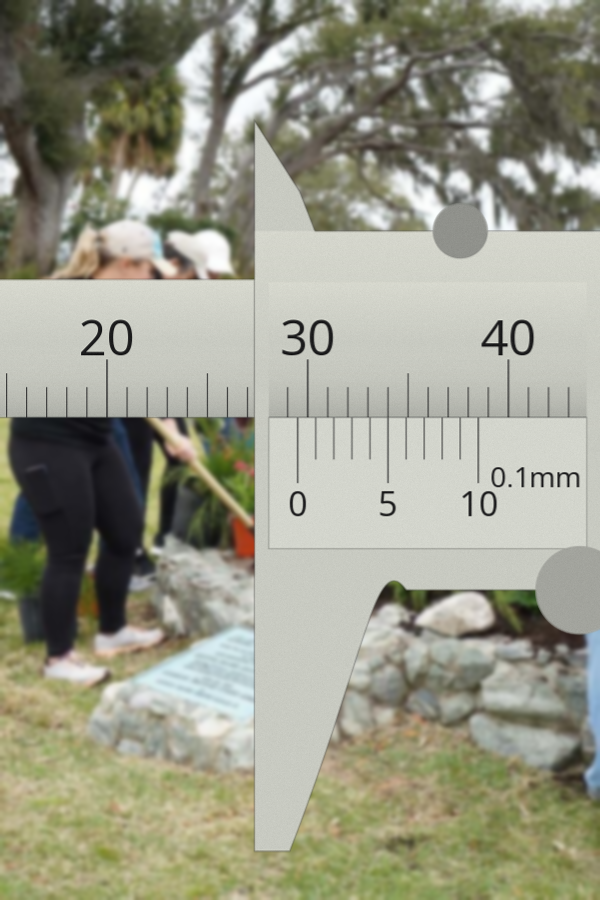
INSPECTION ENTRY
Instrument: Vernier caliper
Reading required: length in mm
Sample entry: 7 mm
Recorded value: 29.5 mm
